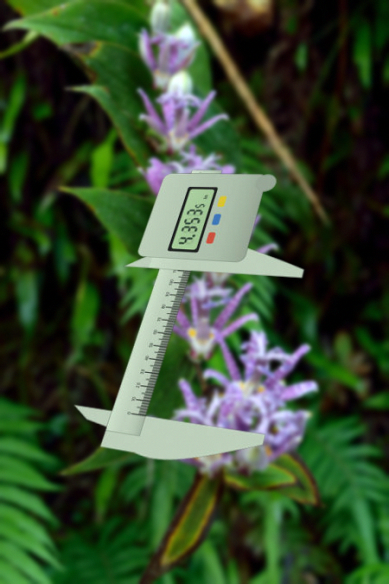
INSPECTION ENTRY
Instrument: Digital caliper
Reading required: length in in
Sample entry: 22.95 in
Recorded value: 4.3535 in
